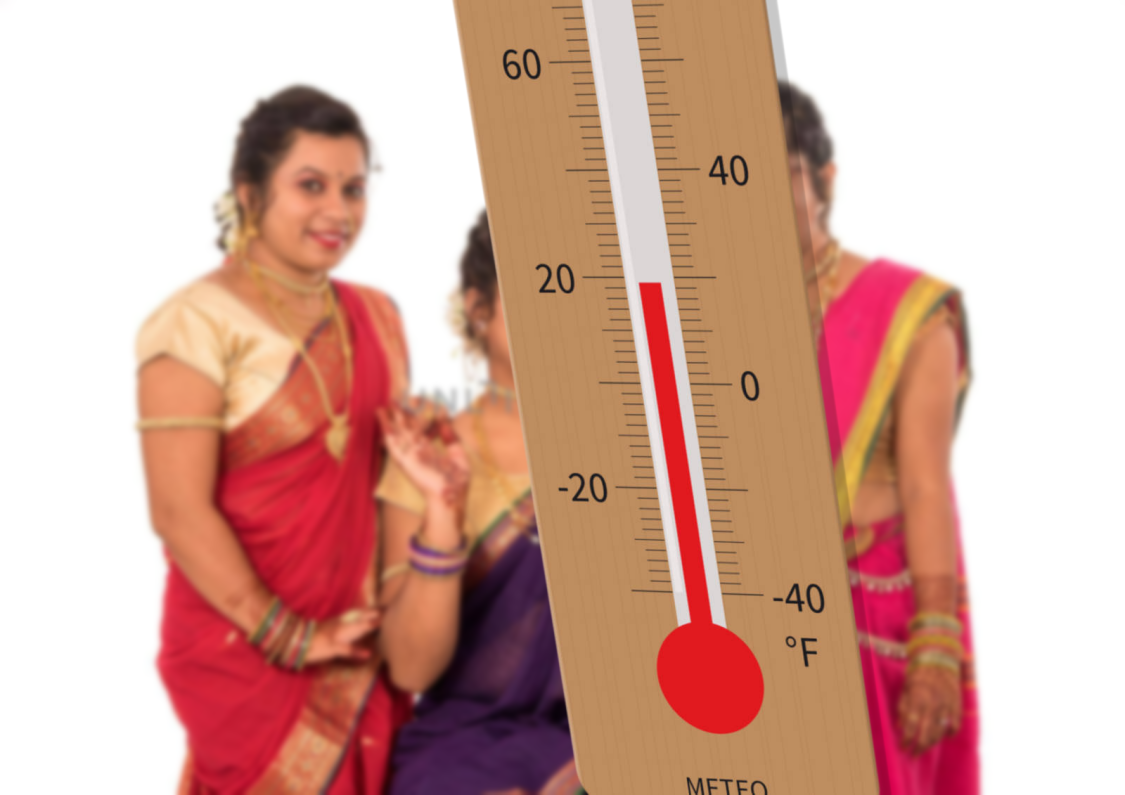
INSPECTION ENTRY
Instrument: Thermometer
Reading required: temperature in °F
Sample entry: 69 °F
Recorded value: 19 °F
